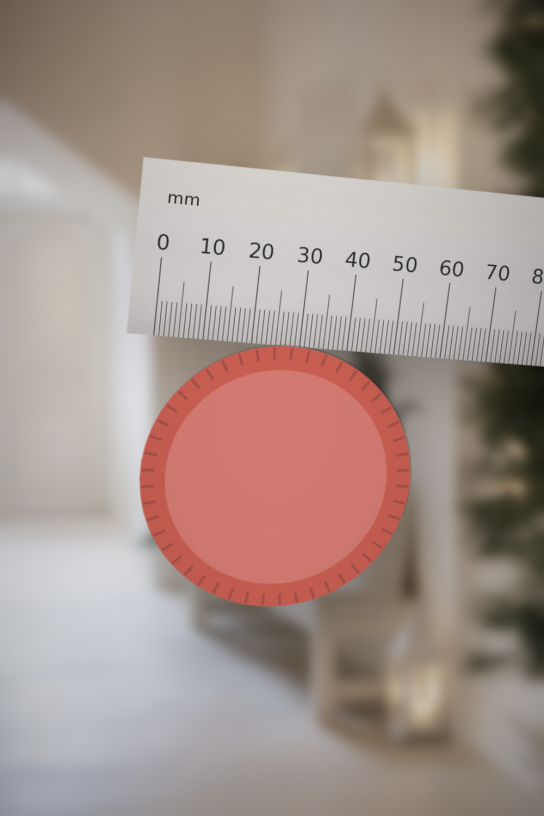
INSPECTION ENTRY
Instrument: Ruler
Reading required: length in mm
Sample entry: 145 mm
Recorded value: 57 mm
